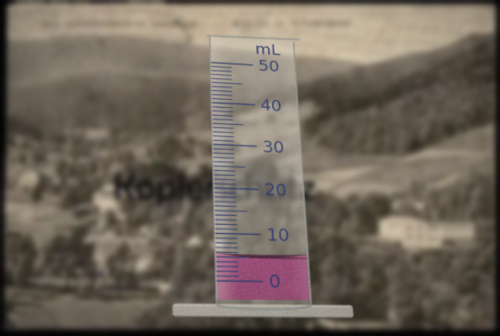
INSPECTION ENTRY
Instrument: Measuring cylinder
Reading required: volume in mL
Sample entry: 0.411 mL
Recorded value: 5 mL
